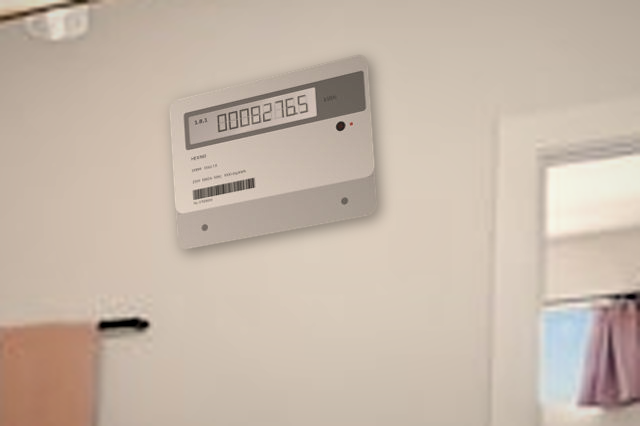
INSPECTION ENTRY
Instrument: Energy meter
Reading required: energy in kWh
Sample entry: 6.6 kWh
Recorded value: 8276.5 kWh
